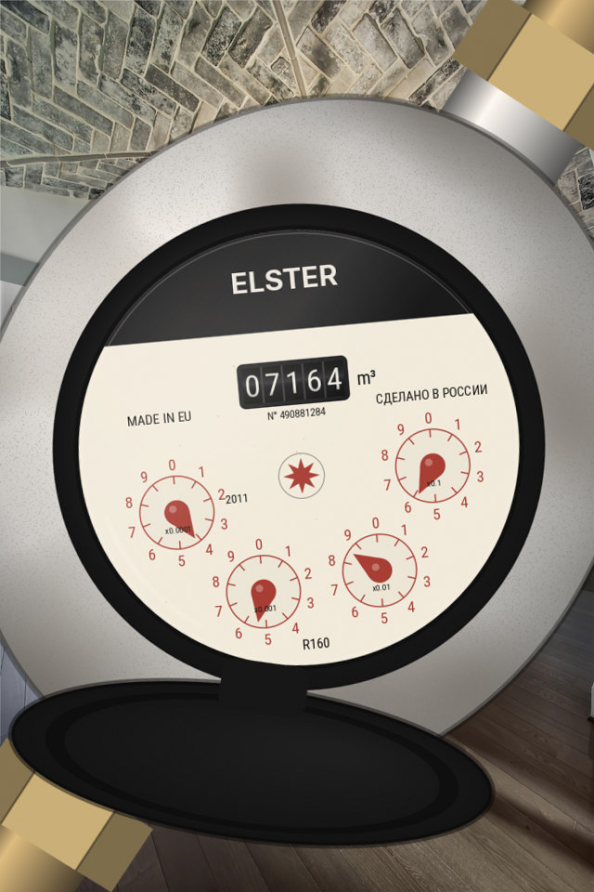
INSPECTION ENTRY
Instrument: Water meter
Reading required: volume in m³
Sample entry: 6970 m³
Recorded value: 7164.5854 m³
